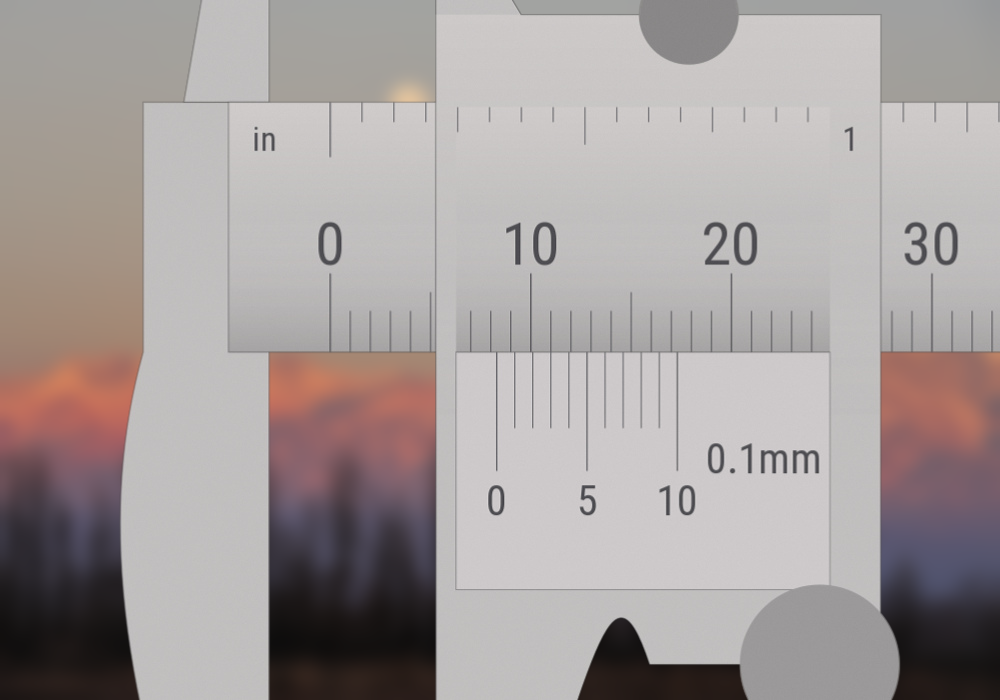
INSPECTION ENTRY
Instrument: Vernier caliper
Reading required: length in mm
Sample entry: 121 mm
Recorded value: 8.3 mm
